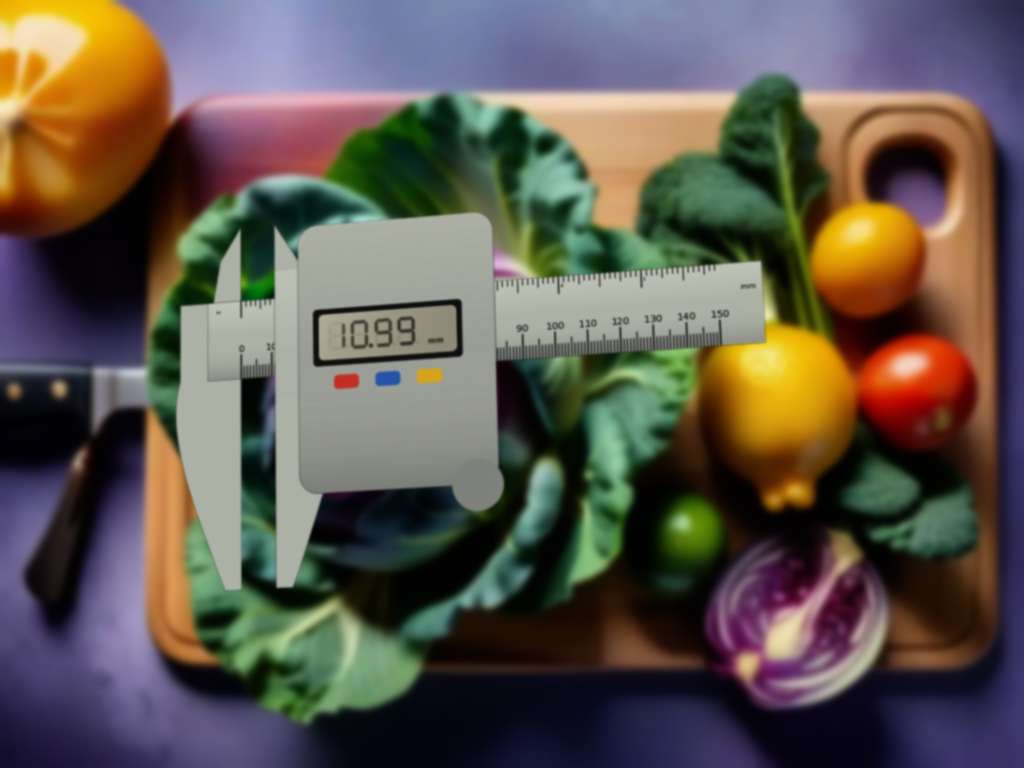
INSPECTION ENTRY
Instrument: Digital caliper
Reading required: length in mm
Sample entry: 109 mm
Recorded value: 10.99 mm
